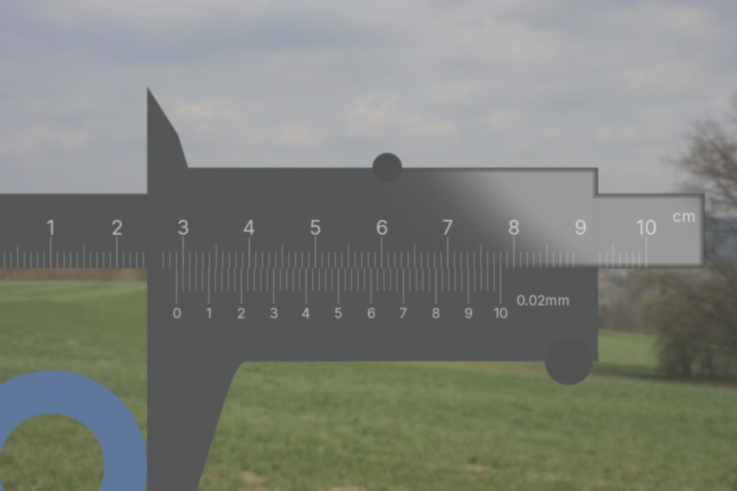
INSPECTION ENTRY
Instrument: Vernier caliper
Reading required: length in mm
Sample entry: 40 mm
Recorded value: 29.0 mm
